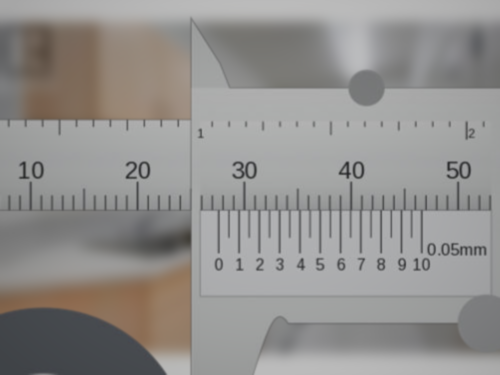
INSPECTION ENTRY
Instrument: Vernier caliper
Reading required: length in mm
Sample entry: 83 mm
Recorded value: 27.6 mm
